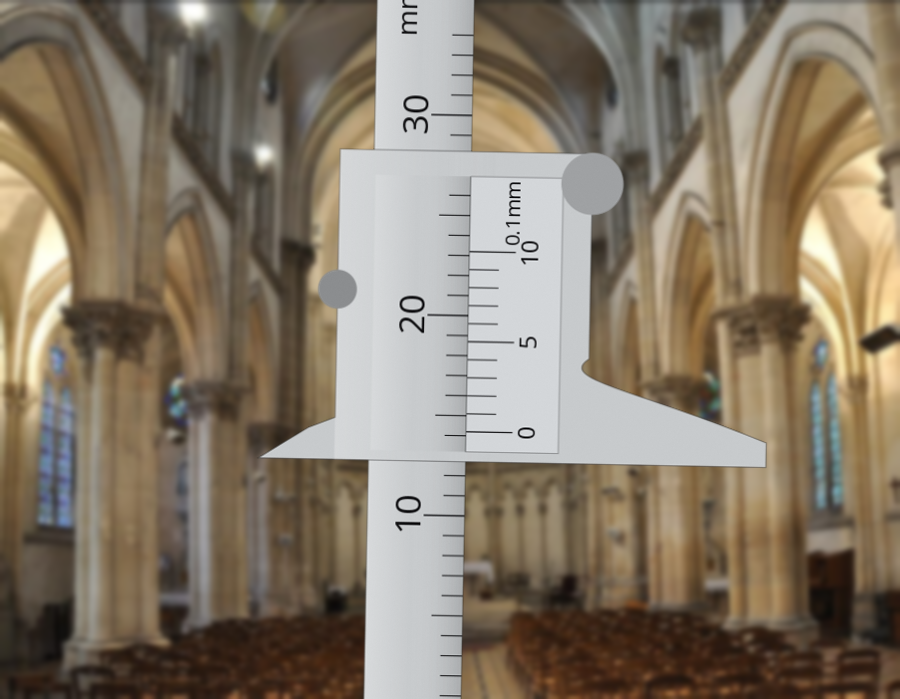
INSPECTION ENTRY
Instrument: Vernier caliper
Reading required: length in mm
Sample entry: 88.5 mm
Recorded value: 14.2 mm
